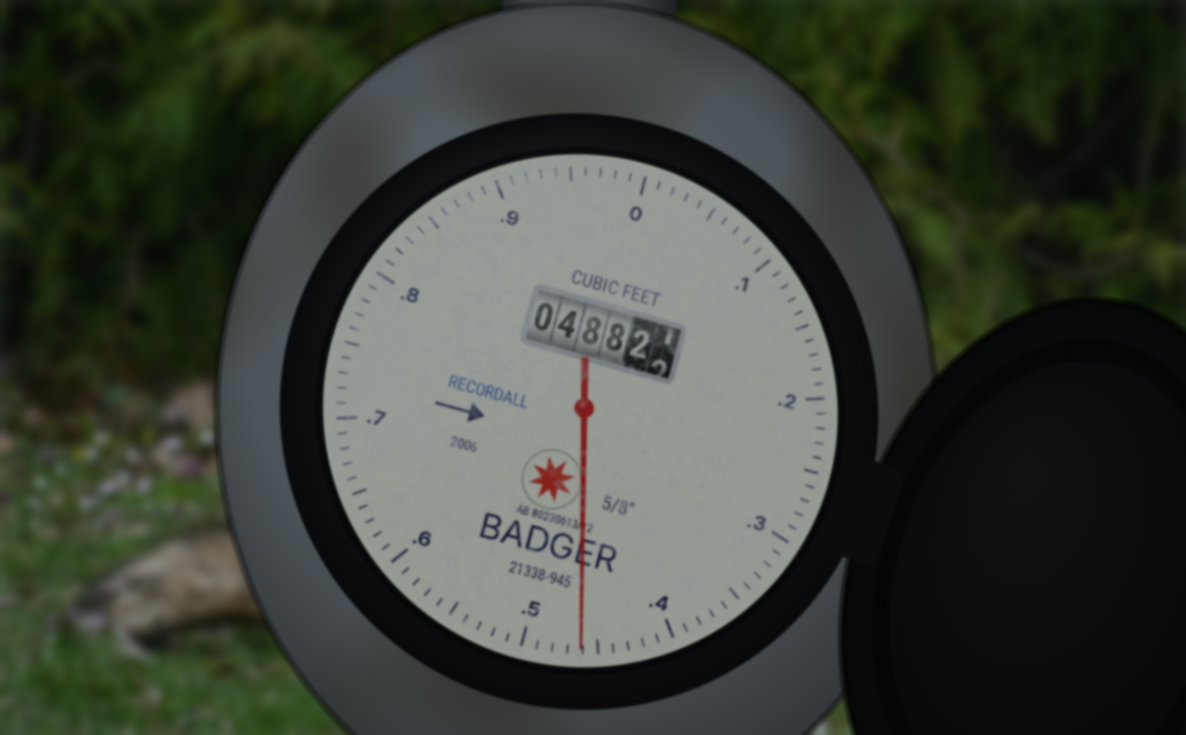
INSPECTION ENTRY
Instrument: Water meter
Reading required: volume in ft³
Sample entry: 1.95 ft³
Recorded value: 48821.46 ft³
